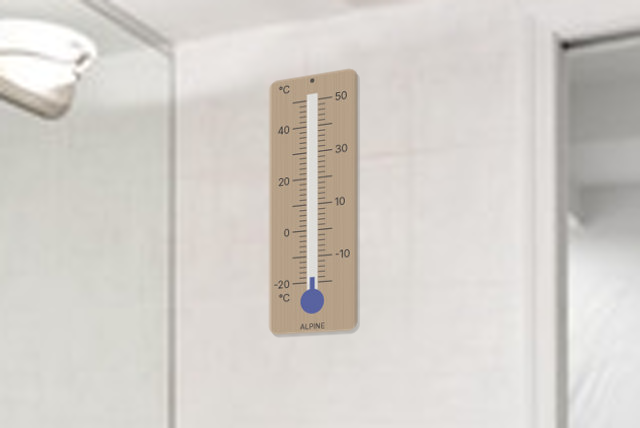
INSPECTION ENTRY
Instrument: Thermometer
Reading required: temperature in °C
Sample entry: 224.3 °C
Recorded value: -18 °C
